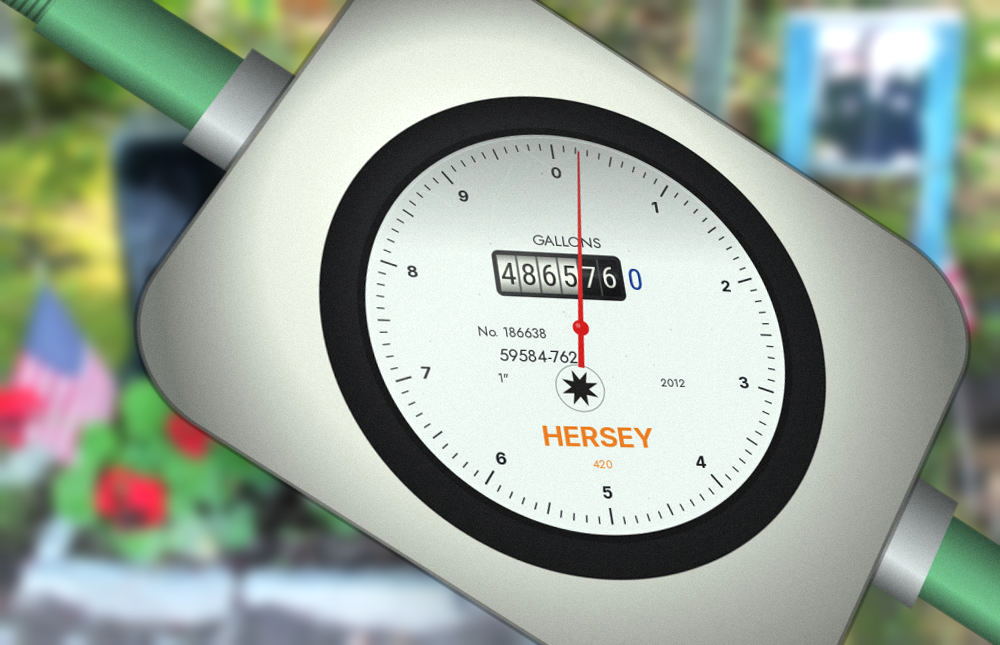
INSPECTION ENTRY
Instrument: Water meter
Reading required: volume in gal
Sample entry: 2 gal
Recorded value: 4865760.2 gal
